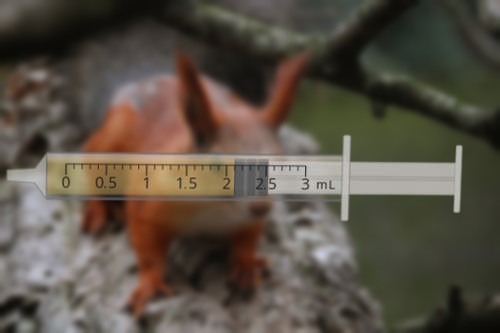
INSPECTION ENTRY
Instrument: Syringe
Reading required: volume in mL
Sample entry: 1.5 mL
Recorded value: 2.1 mL
